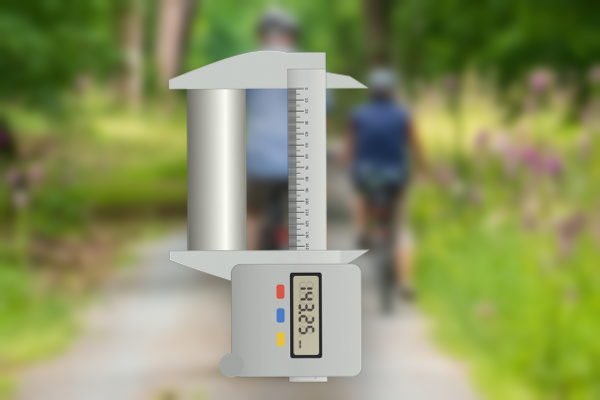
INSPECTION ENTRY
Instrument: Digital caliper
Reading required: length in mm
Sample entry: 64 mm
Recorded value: 143.25 mm
